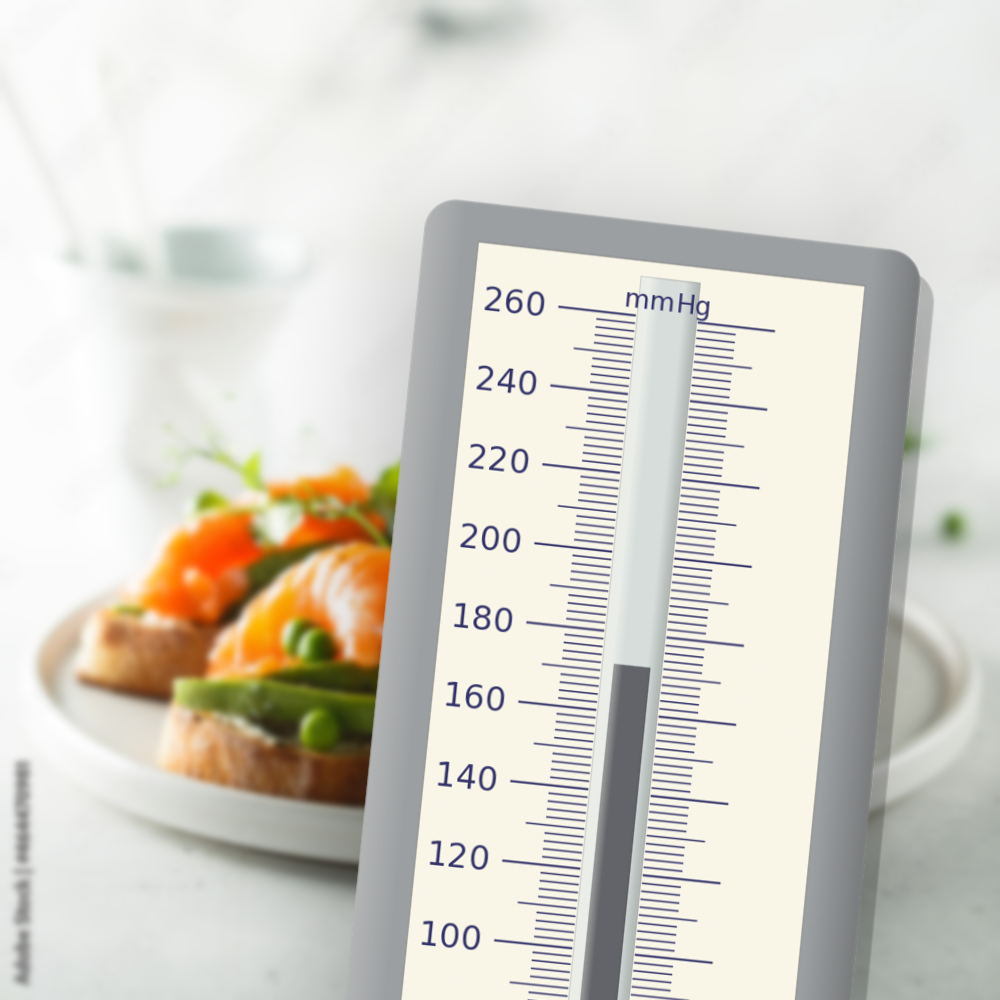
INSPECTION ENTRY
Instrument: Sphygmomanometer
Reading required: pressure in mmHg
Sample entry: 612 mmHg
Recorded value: 172 mmHg
